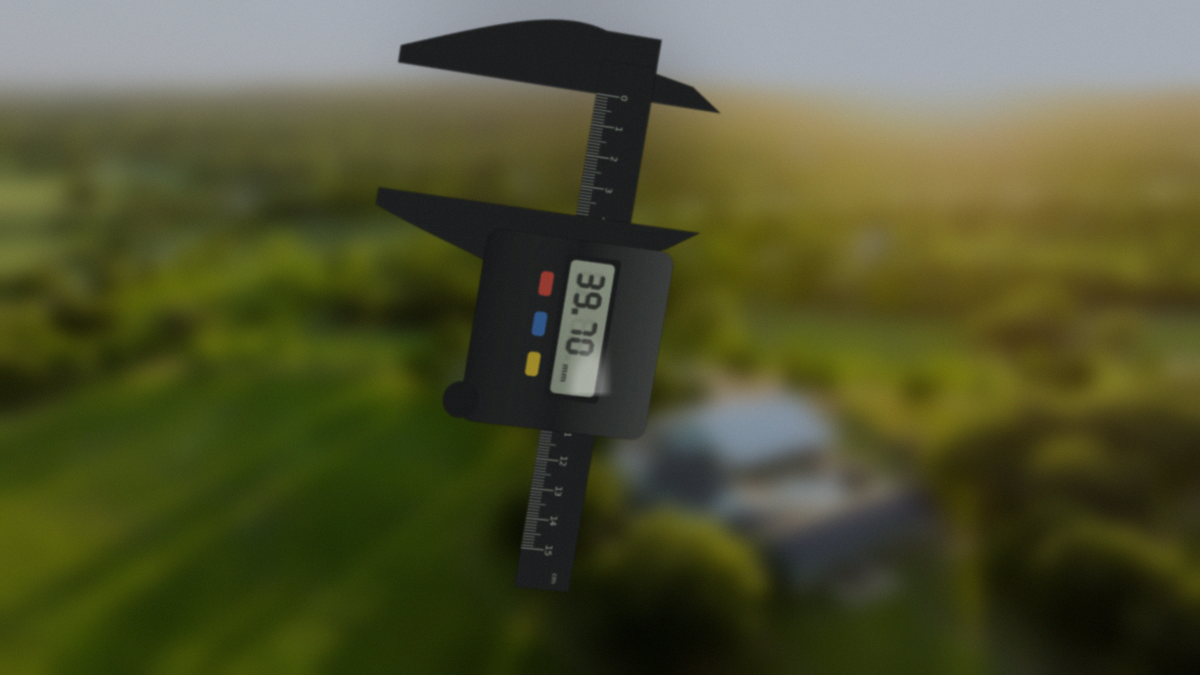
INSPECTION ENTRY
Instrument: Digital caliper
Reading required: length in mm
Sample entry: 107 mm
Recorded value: 39.70 mm
